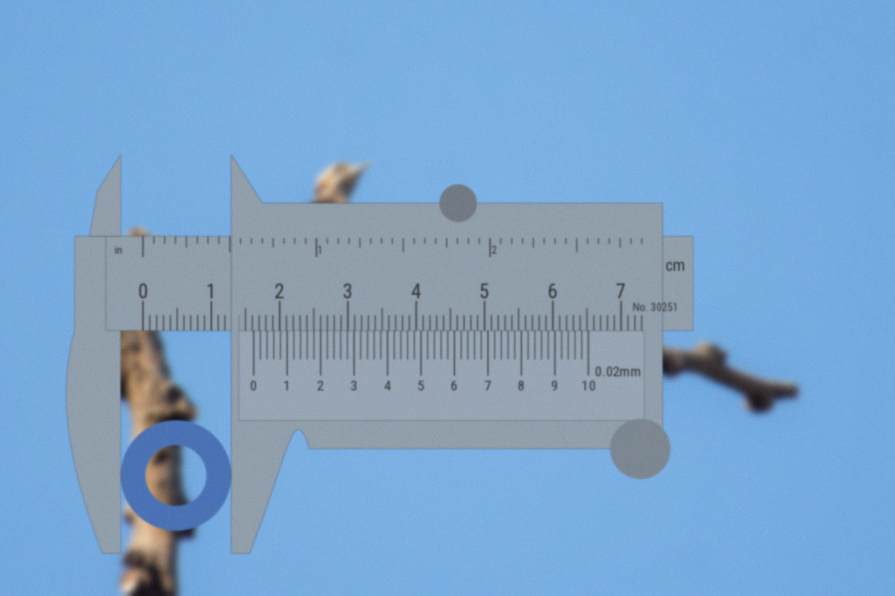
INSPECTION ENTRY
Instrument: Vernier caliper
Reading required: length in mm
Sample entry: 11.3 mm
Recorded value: 16.2 mm
